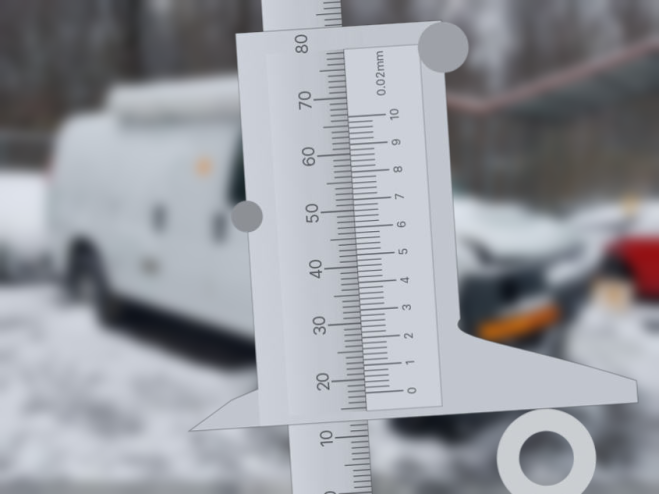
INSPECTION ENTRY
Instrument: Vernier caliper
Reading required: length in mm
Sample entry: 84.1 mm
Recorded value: 17.6 mm
